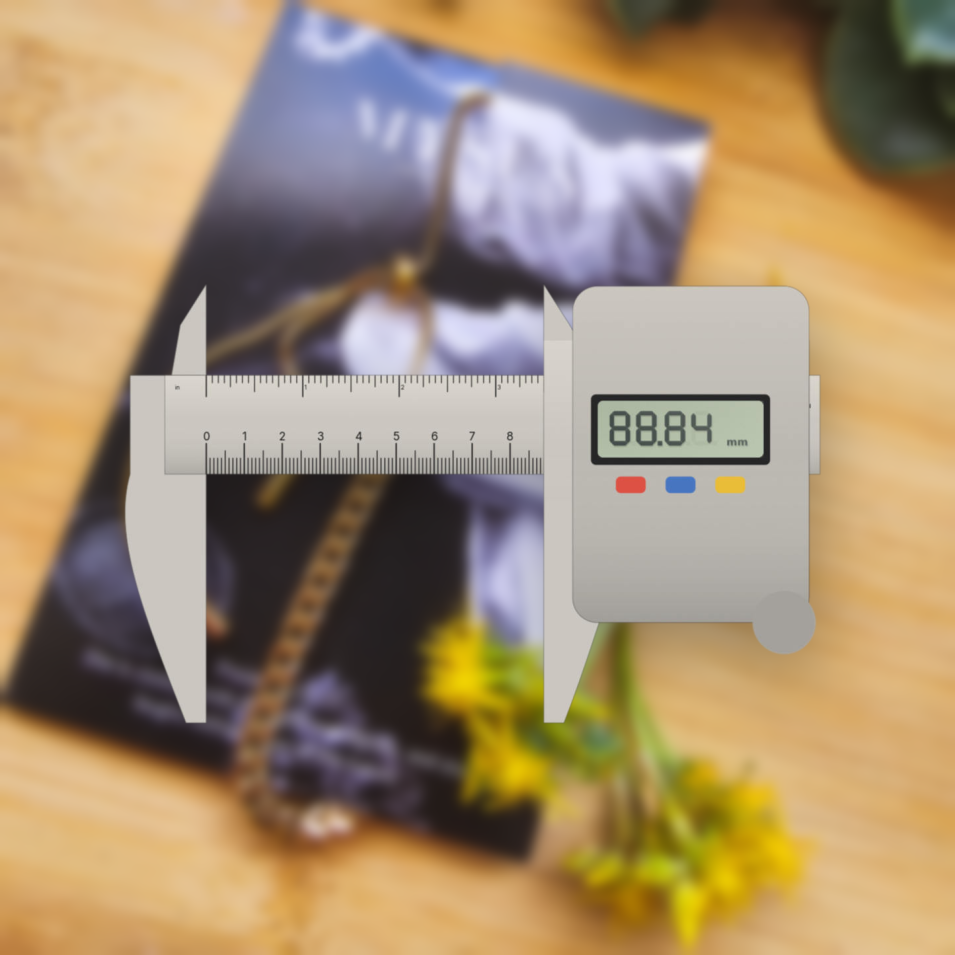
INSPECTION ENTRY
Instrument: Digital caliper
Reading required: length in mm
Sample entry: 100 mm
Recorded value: 88.84 mm
